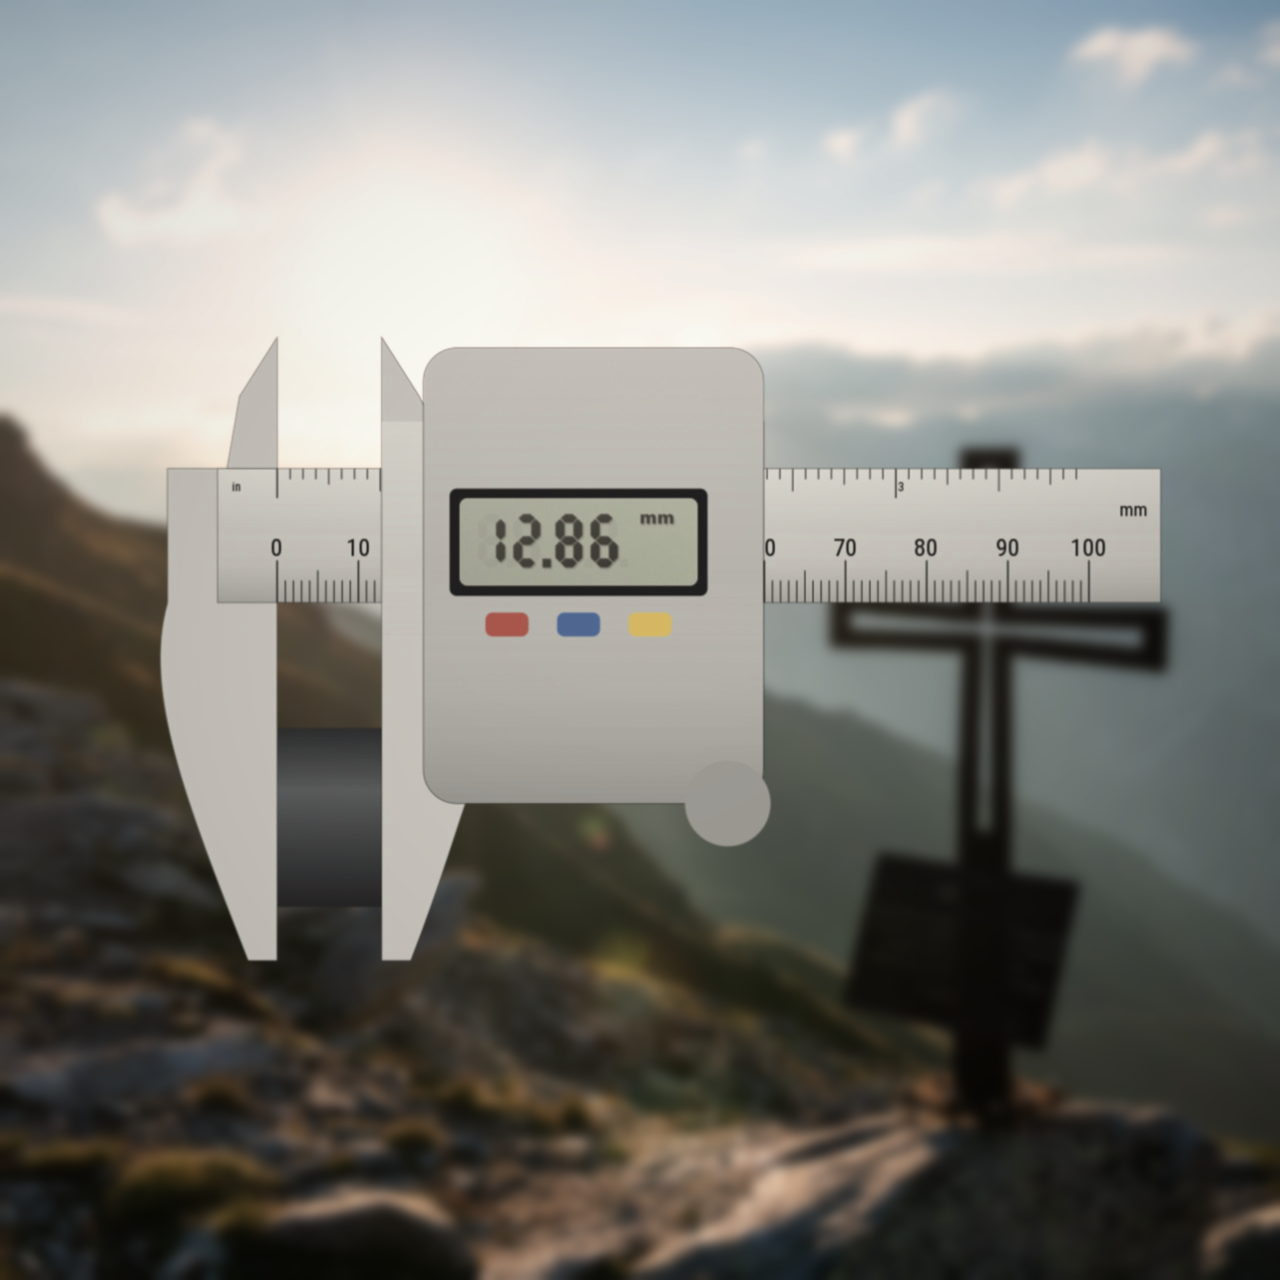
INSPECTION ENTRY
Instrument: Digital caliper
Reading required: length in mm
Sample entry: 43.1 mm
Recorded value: 12.86 mm
